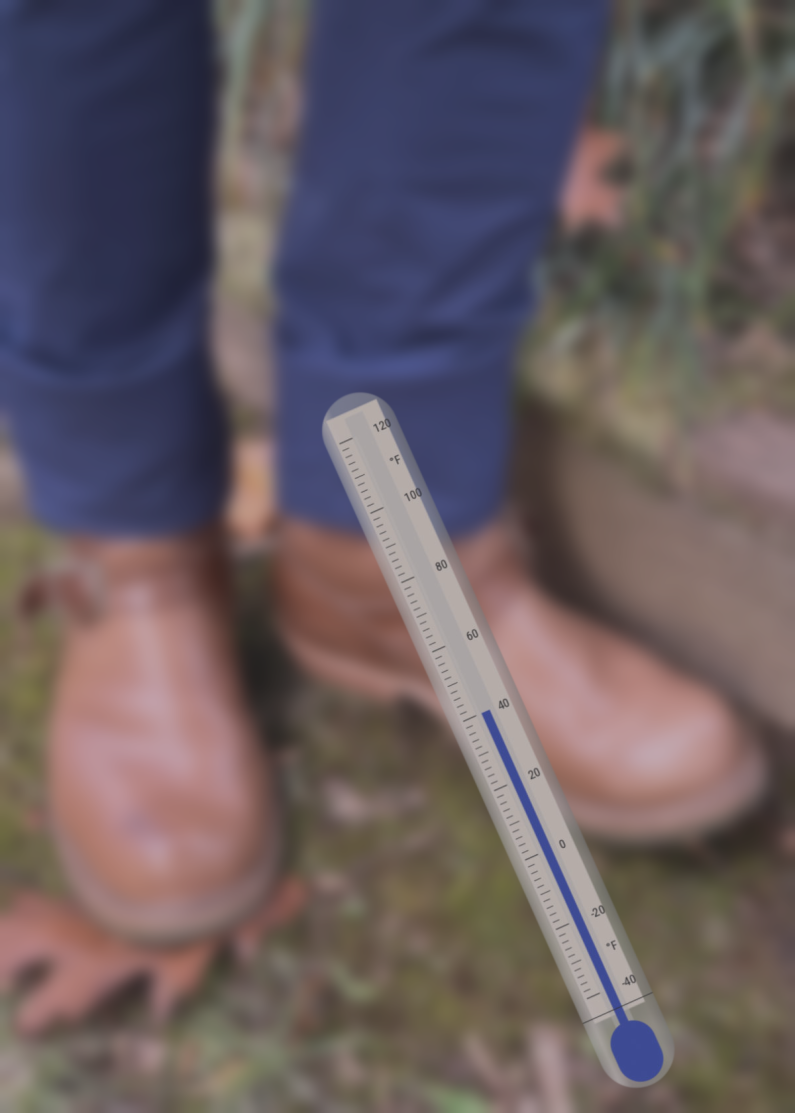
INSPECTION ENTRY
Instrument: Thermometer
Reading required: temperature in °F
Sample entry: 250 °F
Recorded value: 40 °F
